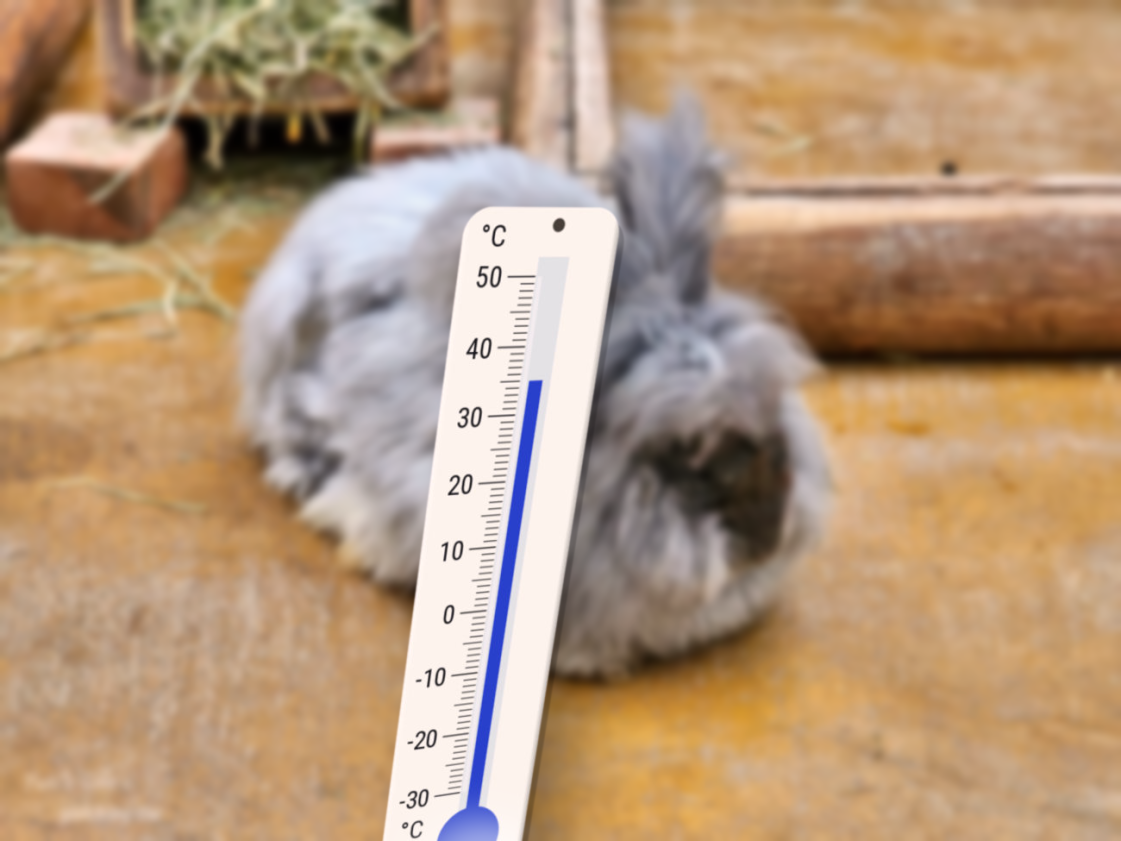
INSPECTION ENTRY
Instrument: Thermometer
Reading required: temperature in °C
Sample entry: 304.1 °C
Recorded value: 35 °C
